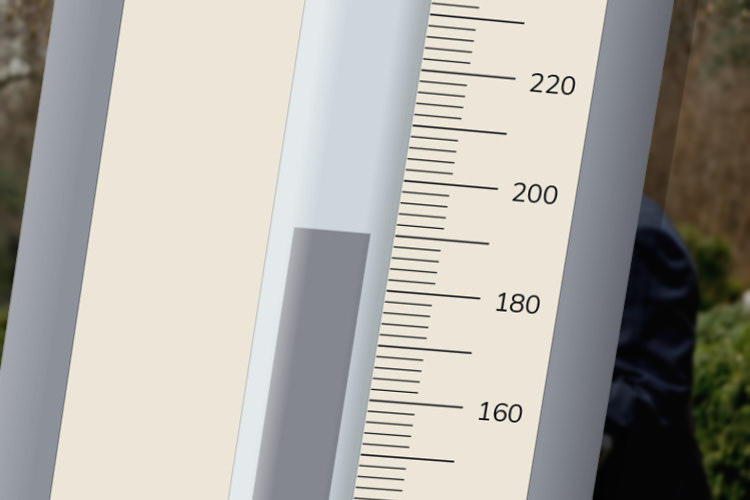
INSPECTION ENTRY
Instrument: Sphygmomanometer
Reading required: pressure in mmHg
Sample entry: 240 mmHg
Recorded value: 190 mmHg
